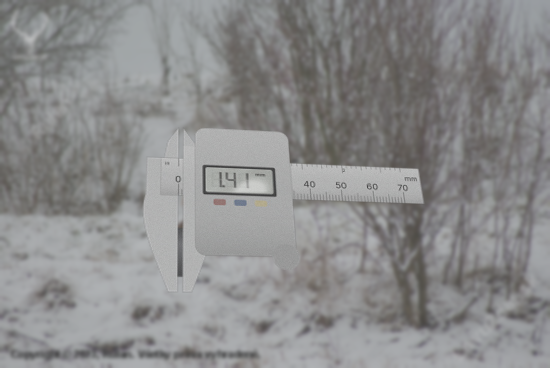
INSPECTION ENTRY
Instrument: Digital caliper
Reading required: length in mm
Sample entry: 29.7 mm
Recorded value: 1.41 mm
